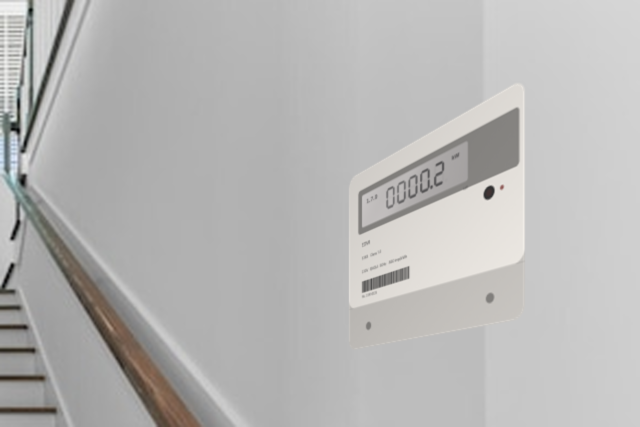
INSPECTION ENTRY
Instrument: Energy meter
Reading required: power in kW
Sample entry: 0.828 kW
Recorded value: 0.2 kW
